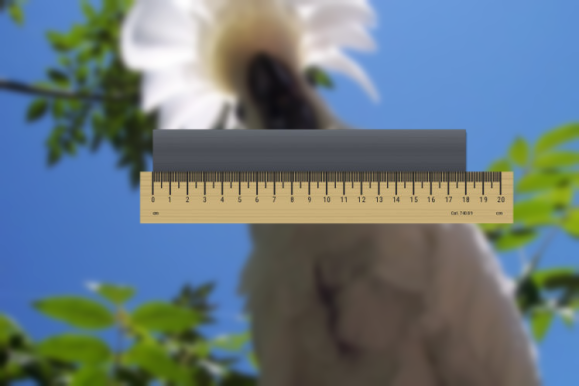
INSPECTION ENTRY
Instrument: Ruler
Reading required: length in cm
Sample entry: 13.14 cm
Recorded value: 18 cm
